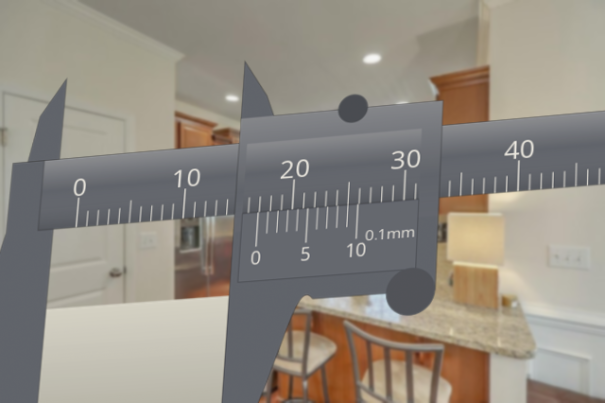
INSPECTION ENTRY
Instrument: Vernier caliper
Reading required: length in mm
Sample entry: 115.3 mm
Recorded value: 16.9 mm
